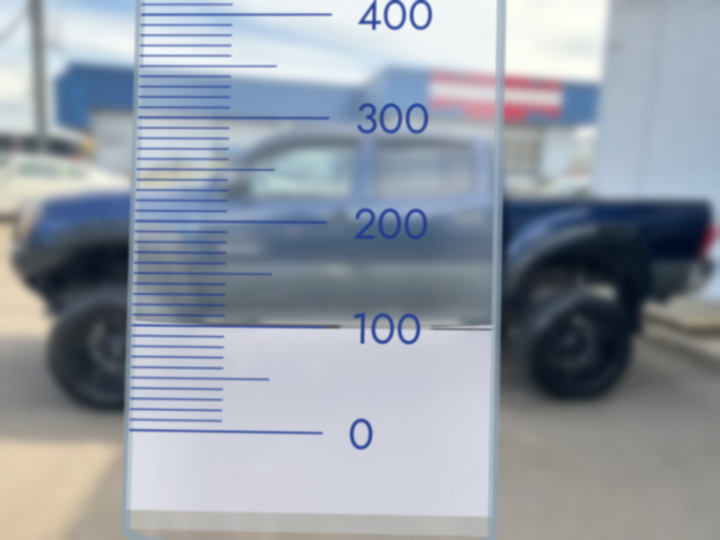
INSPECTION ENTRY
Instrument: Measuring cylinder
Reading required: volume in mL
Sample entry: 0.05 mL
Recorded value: 100 mL
